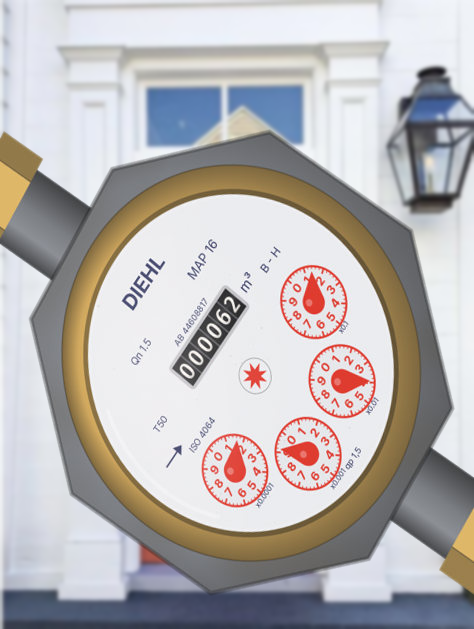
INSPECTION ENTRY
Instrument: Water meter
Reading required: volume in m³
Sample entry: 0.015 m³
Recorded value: 62.1391 m³
